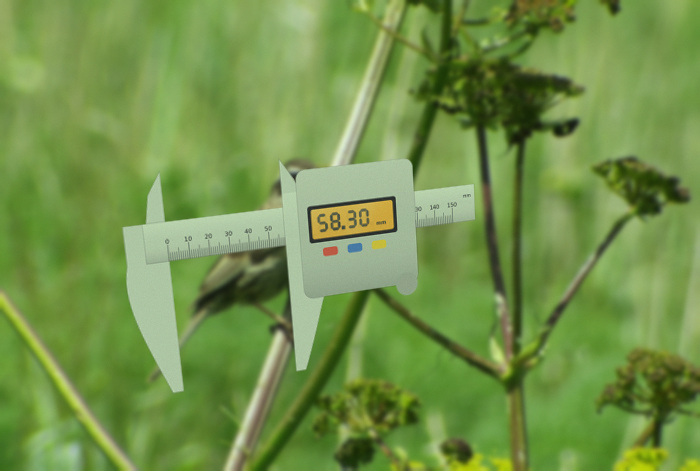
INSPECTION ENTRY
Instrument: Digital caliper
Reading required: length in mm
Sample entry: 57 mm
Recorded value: 58.30 mm
